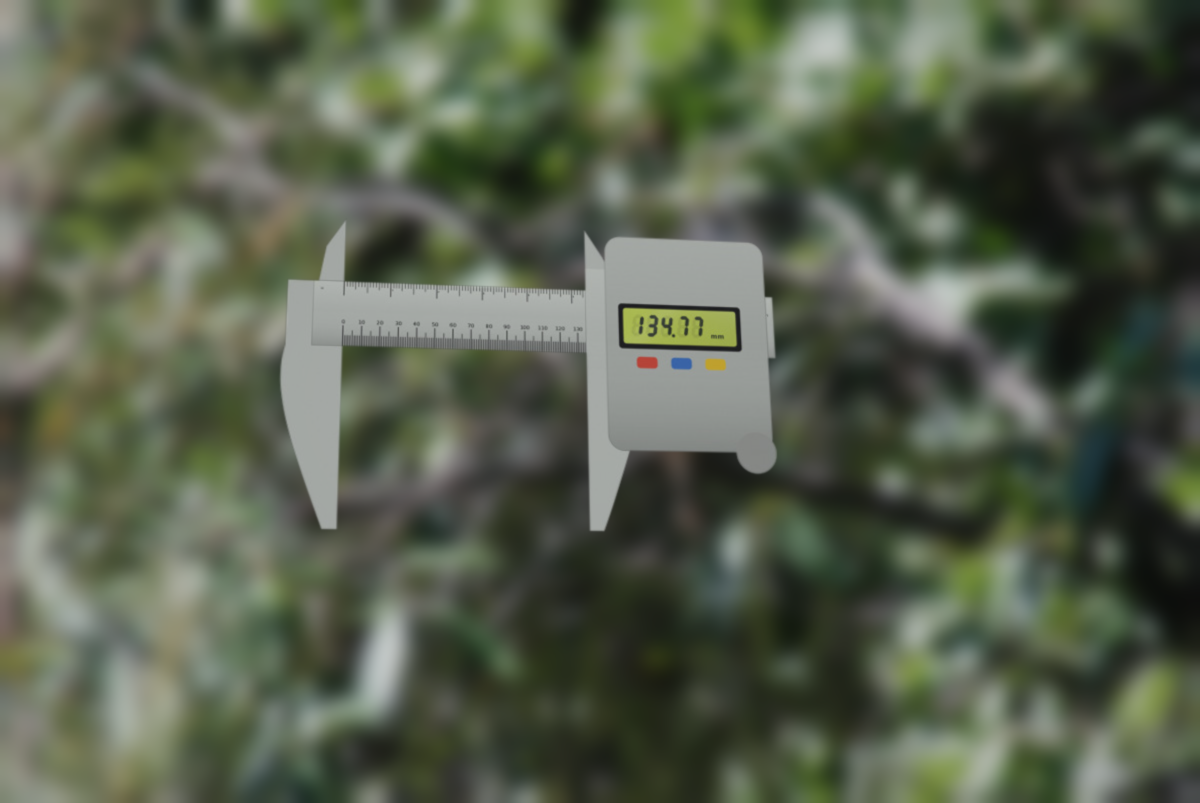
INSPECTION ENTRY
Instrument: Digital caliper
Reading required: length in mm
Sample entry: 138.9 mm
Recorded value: 134.77 mm
